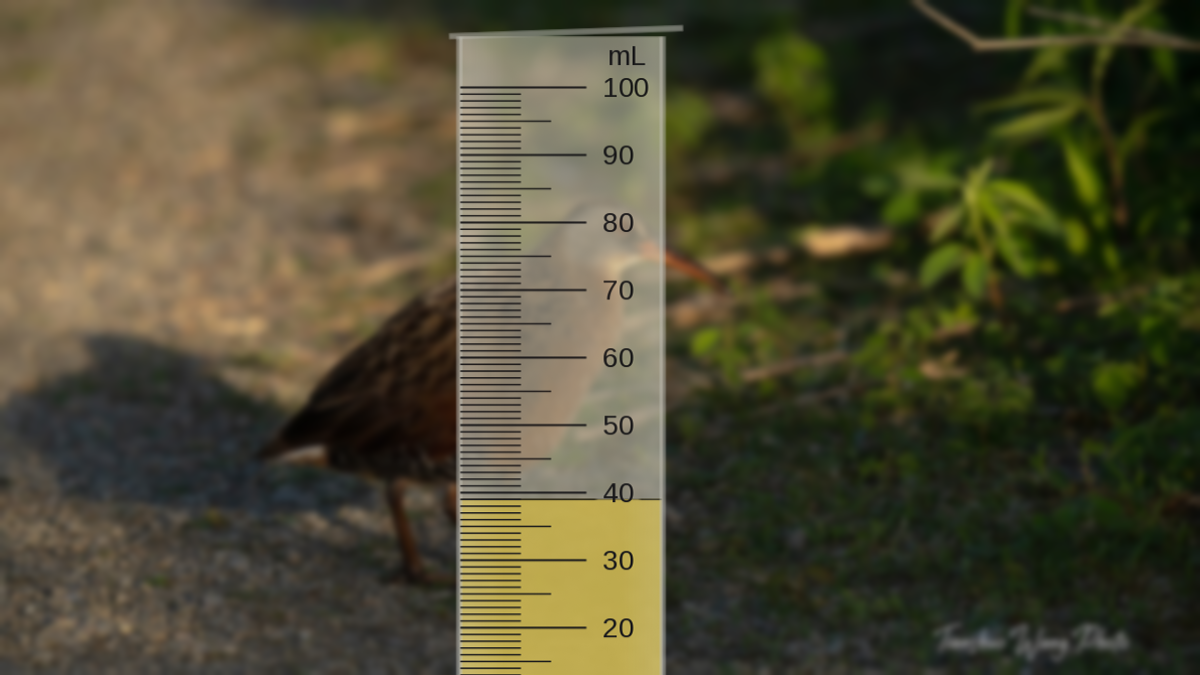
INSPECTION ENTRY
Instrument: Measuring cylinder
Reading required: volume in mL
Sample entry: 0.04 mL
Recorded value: 39 mL
